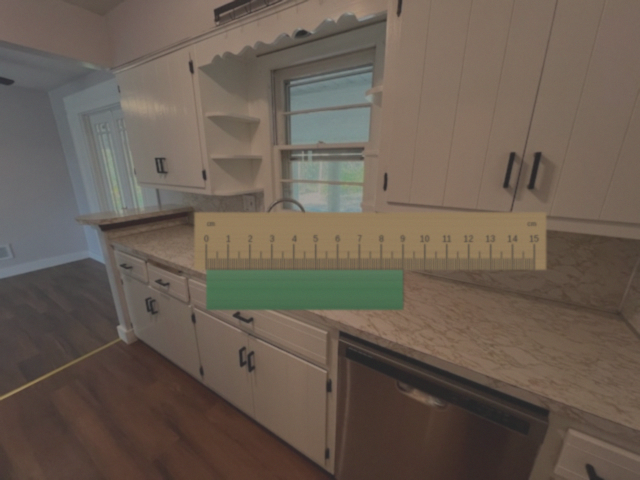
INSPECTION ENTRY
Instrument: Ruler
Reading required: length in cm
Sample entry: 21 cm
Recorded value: 9 cm
